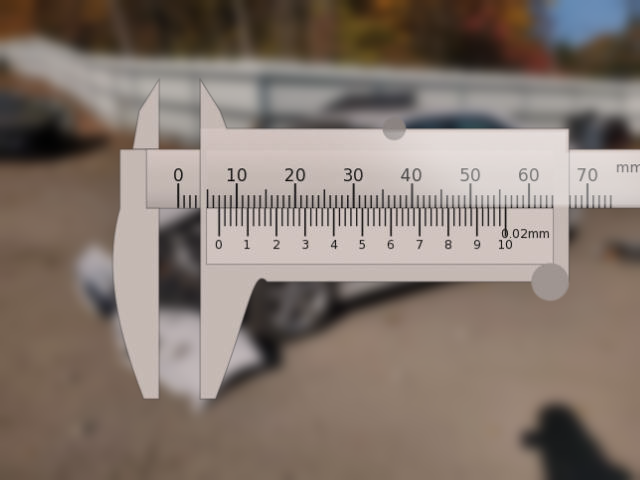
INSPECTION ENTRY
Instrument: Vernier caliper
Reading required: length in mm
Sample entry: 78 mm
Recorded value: 7.0 mm
